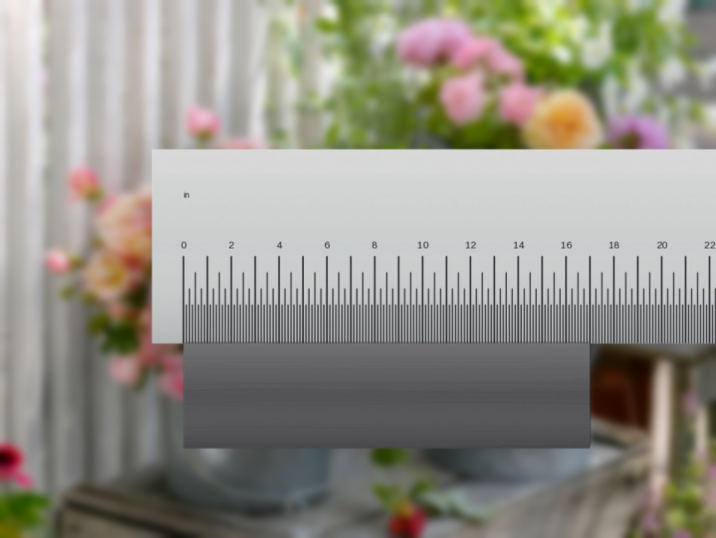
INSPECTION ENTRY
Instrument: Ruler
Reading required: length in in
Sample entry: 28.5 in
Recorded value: 17 in
